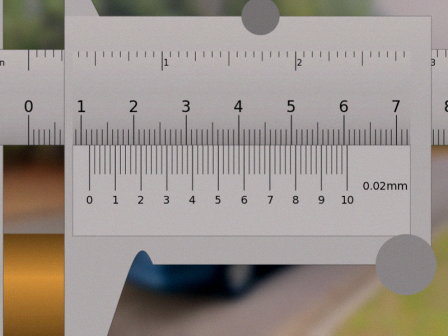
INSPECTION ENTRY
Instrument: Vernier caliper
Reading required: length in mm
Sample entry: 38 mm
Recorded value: 11.6 mm
